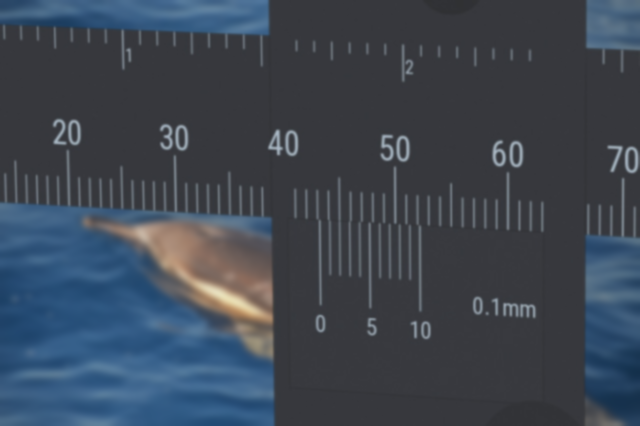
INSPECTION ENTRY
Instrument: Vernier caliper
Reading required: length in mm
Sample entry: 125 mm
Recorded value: 43.2 mm
